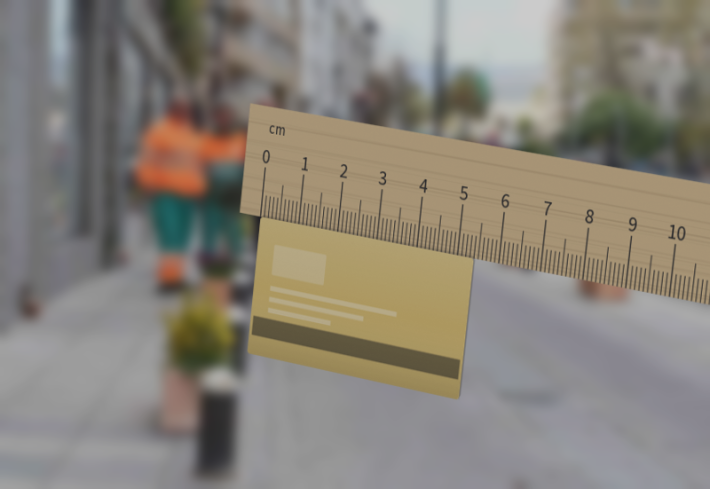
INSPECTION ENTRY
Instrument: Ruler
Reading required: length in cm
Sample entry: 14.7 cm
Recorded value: 5.4 cm
